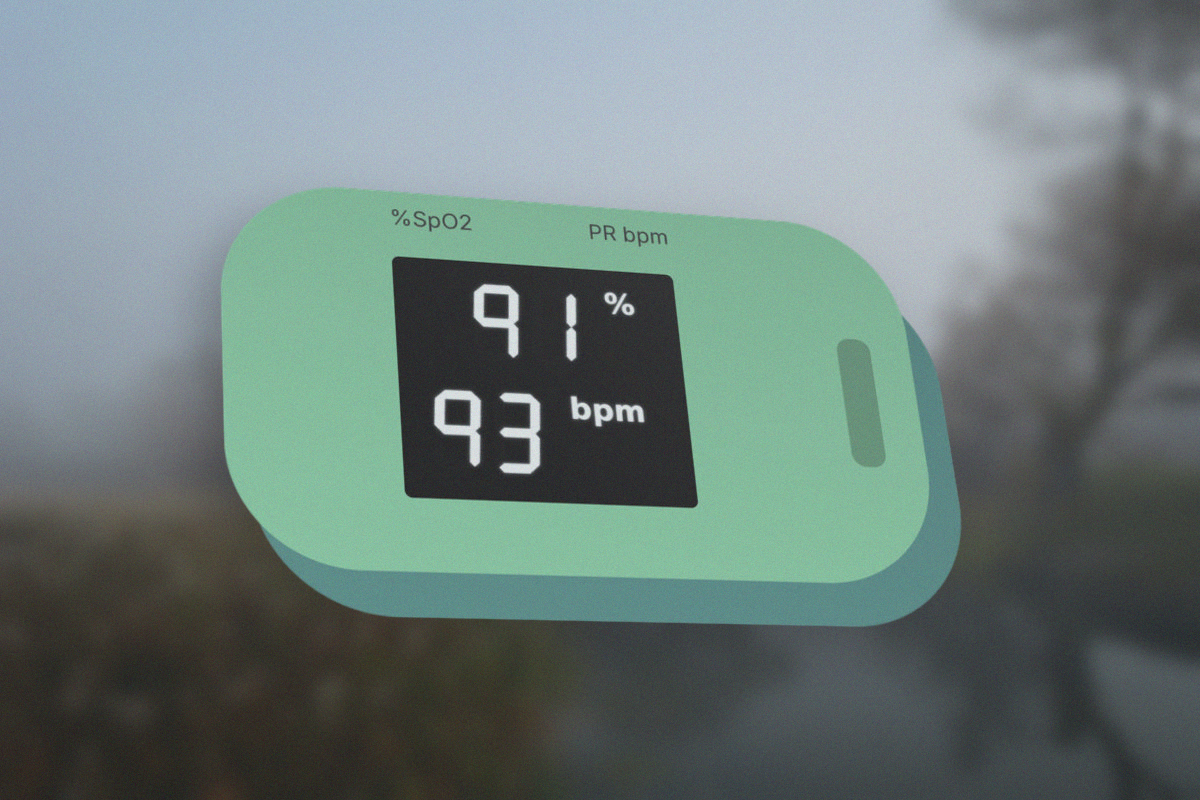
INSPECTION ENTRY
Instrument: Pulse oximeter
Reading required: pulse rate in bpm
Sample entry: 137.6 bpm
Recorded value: 93 bpm
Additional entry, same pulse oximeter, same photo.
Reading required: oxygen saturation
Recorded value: 91 %
